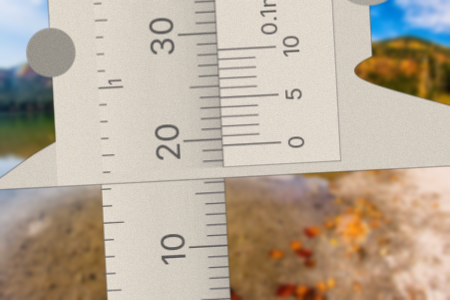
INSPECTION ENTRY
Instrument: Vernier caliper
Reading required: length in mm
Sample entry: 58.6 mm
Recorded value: 19.4 mm
